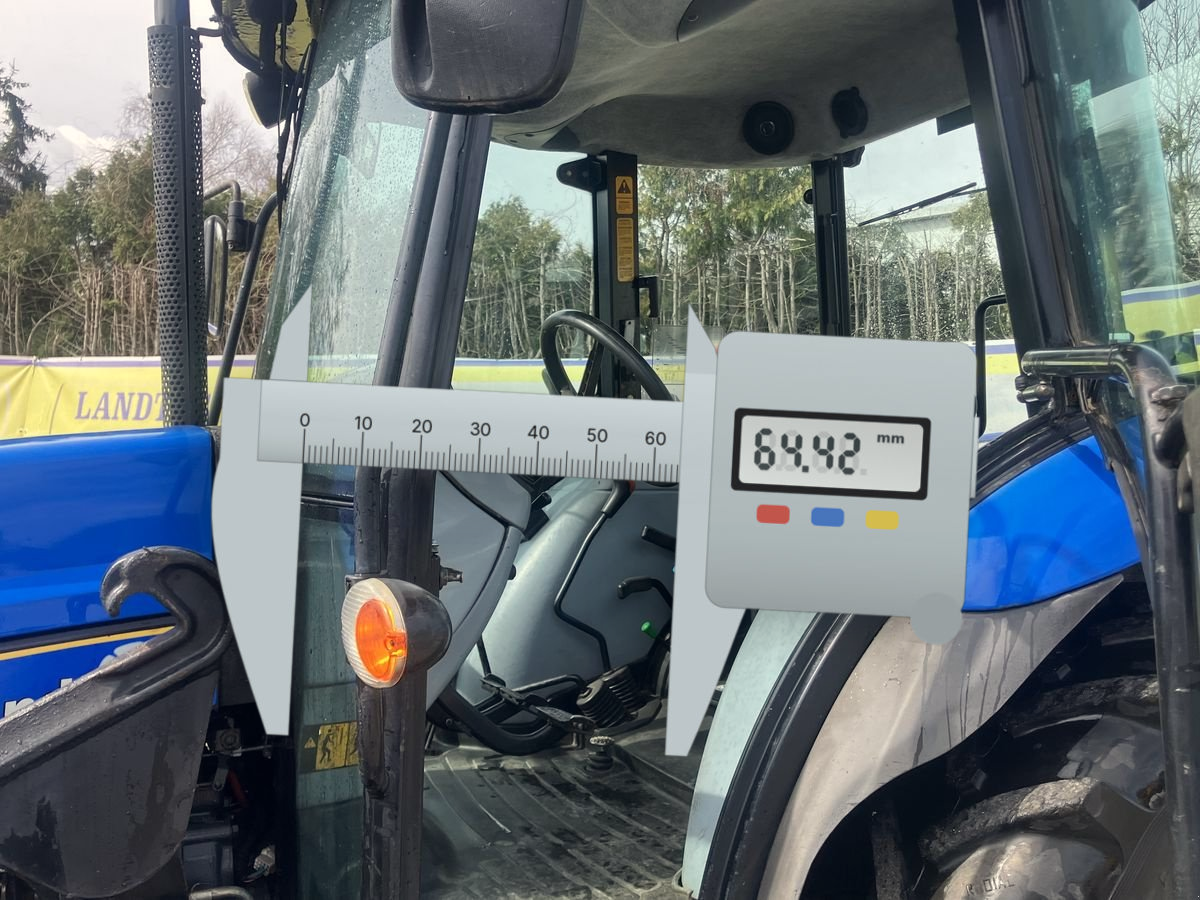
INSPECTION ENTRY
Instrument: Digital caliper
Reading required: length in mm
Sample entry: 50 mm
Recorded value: 64.42 mm
